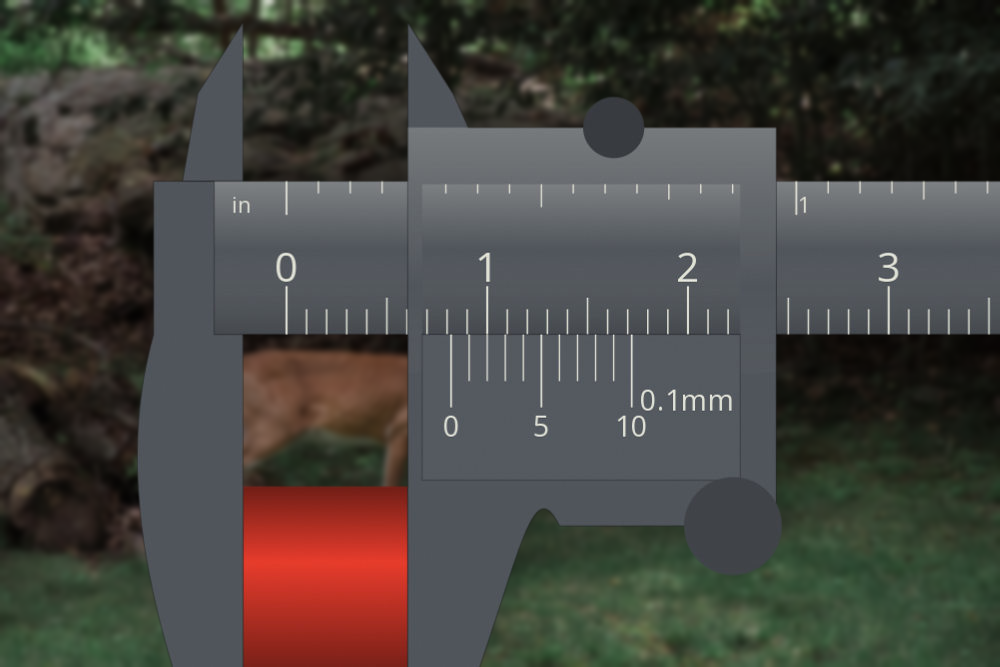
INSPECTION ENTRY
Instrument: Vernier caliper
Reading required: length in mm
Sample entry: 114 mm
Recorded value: 8.2 mm
